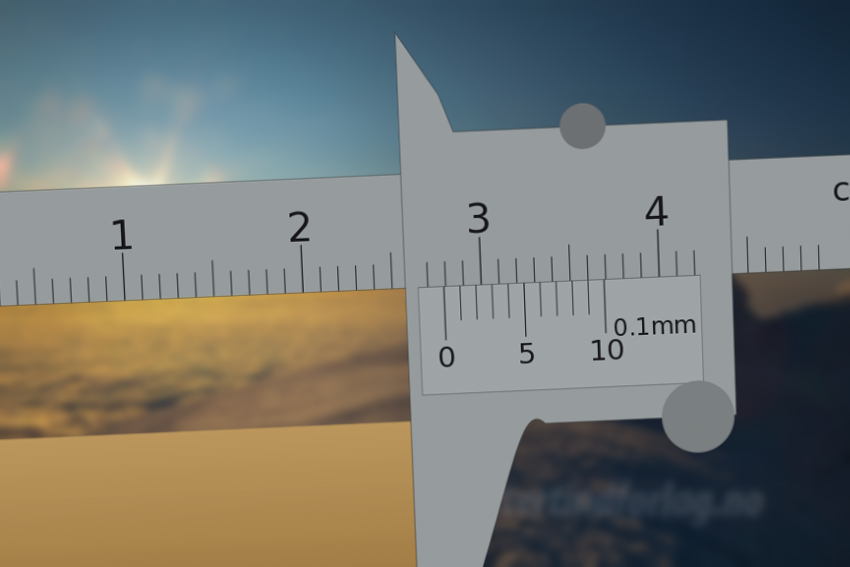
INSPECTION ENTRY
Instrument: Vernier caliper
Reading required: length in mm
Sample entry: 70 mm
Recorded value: 27.9 mm
